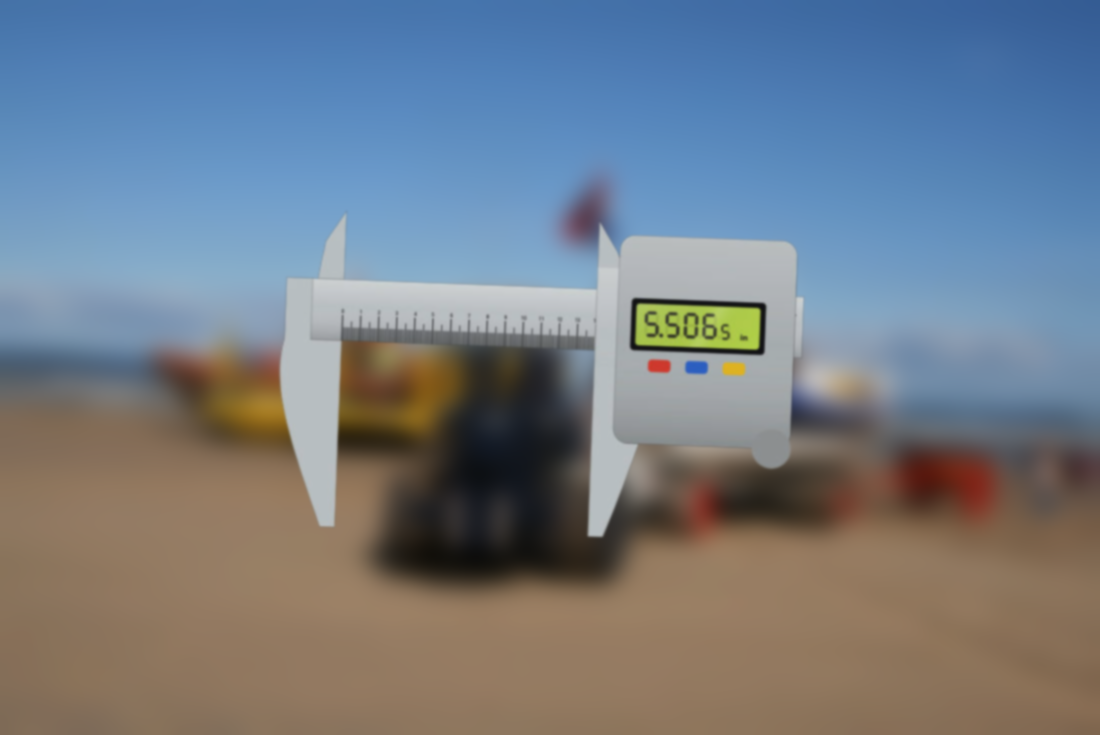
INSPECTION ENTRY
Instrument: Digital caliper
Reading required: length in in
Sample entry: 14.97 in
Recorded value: 5.5065 in
